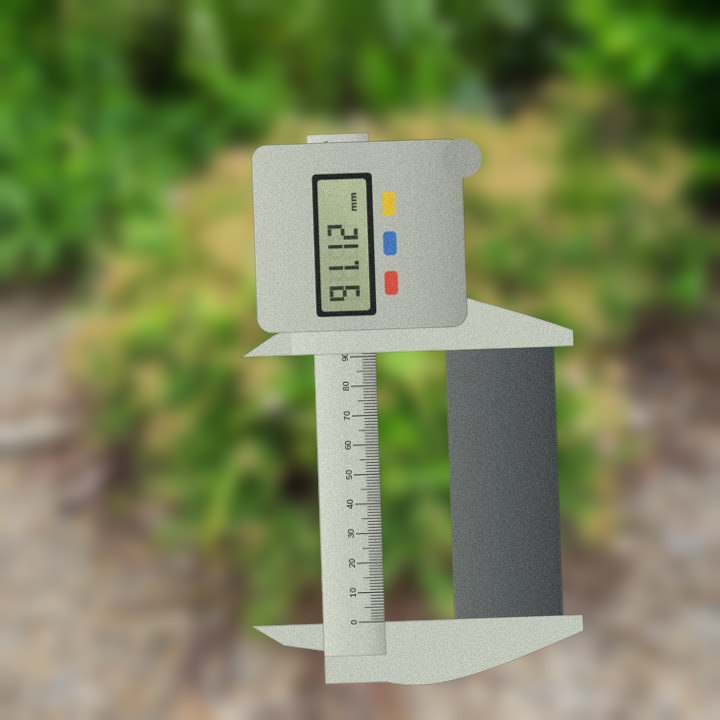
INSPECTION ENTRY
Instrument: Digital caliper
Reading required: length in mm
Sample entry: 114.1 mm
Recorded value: 91.12 mm
